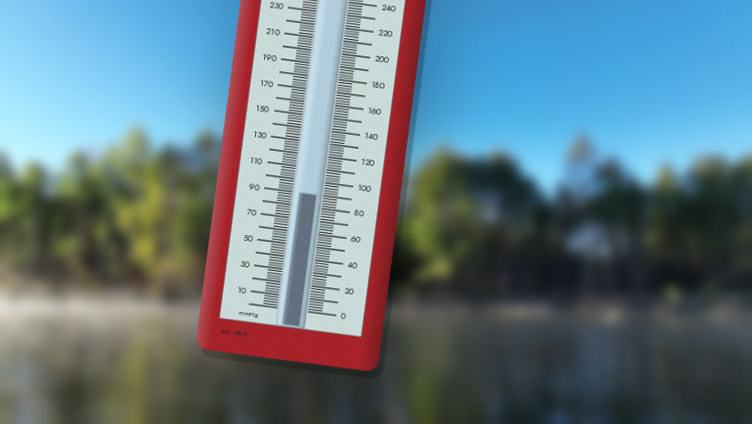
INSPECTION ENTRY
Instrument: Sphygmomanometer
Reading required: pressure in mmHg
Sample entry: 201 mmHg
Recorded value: 90 mmHg
